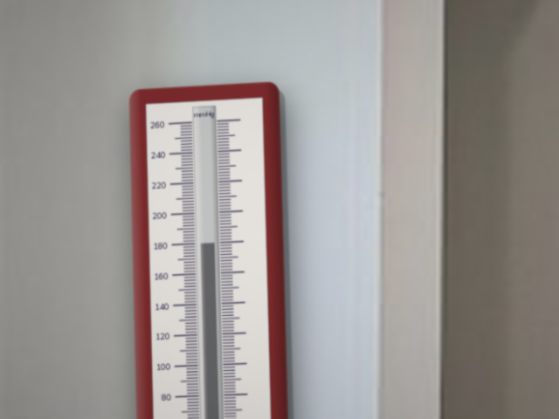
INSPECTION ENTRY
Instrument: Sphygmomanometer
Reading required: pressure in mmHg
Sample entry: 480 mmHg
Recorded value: 180 mmHg
